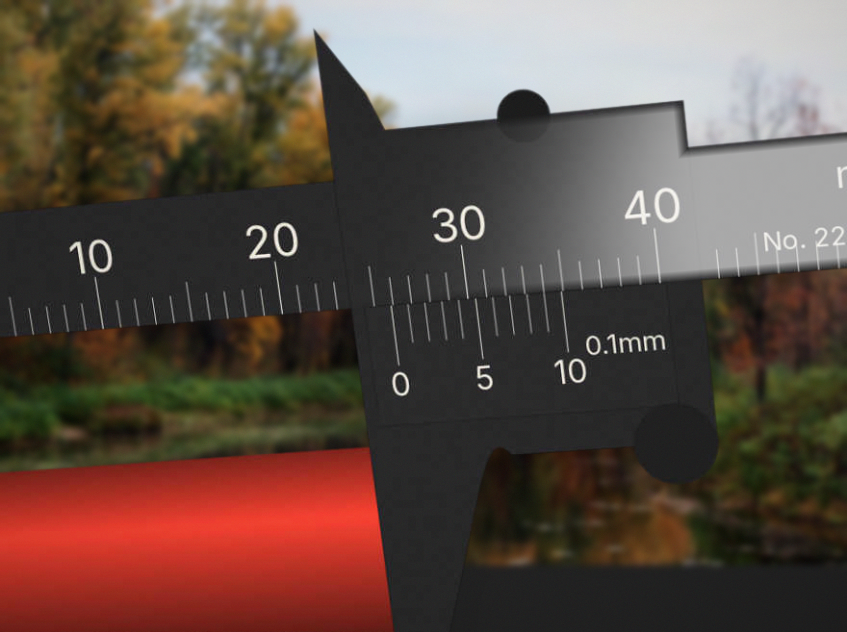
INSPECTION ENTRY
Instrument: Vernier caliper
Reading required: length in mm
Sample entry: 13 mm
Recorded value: 25.9 mm
